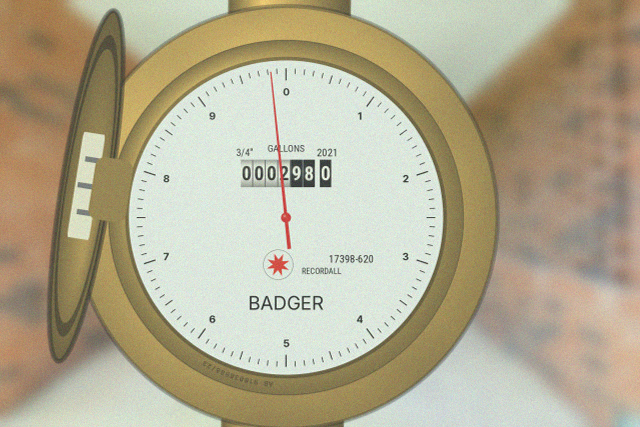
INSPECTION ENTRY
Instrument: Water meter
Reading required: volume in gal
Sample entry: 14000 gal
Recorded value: 2979.8 gal
